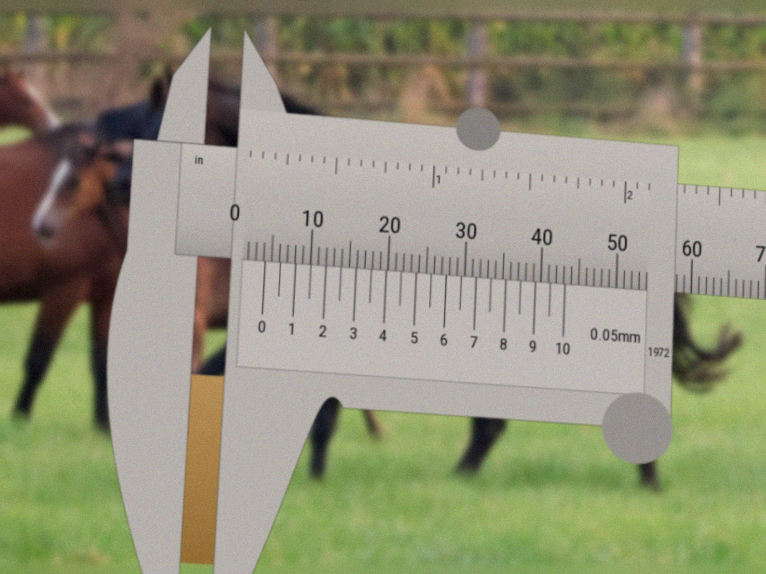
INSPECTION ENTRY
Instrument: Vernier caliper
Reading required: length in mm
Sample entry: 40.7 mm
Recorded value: 4.2 mm
